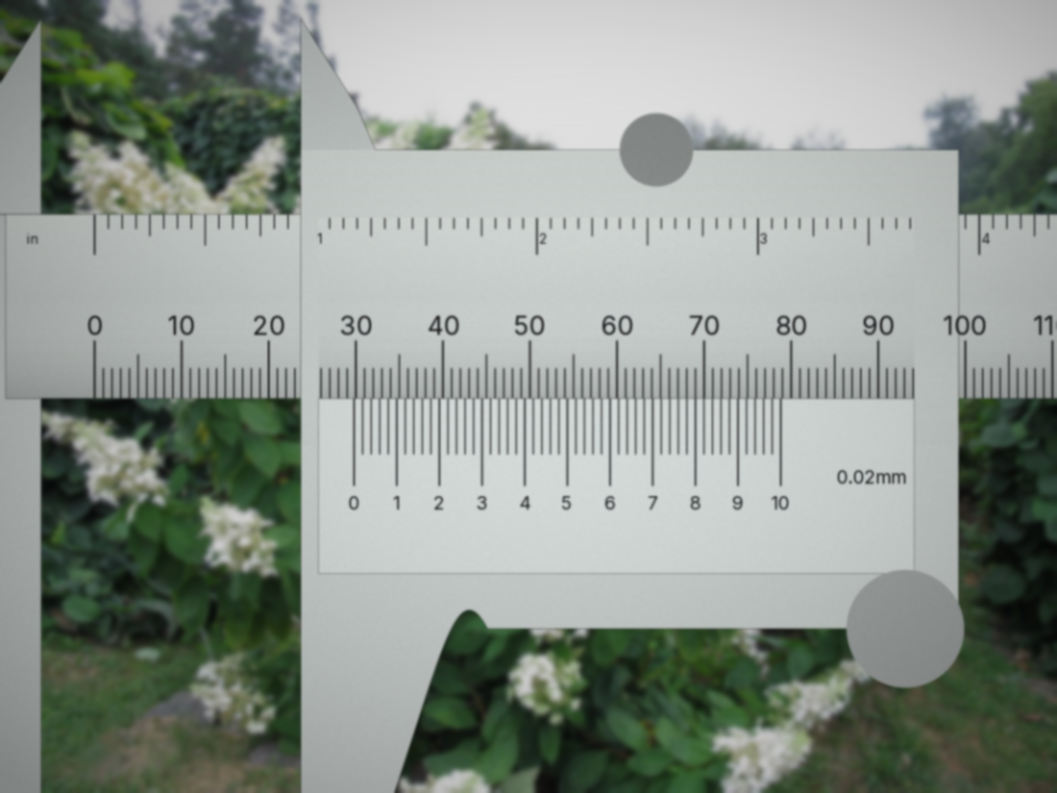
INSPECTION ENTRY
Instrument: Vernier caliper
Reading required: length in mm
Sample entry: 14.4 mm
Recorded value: 29.8 mm
